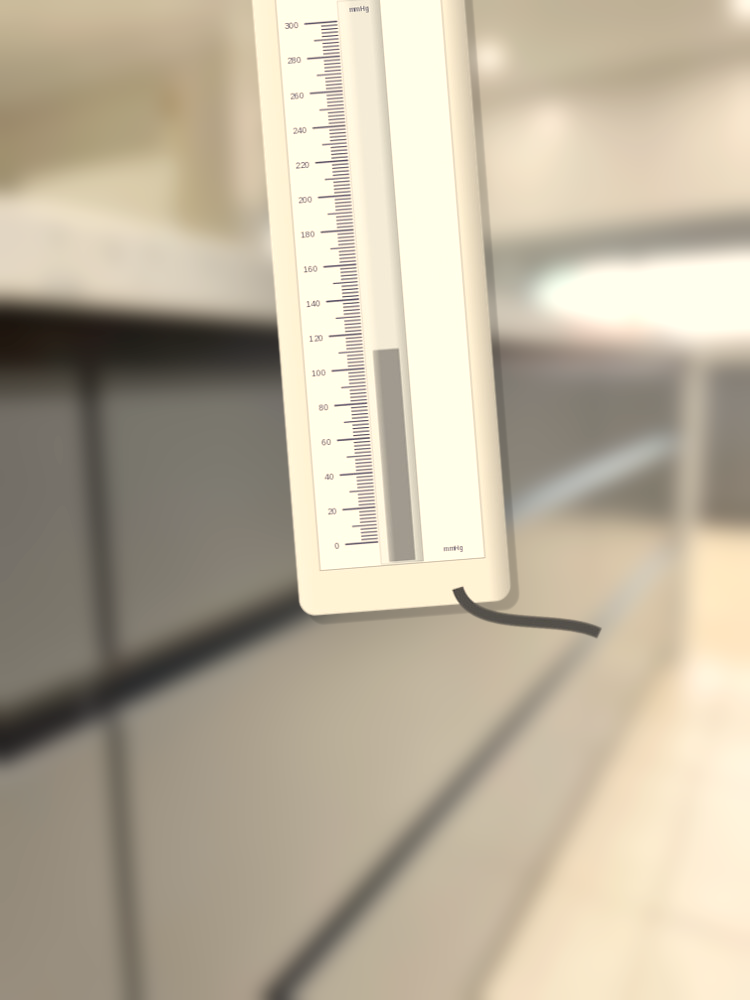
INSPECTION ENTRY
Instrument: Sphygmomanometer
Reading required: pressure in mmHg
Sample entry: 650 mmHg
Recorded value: 110 mmHg
